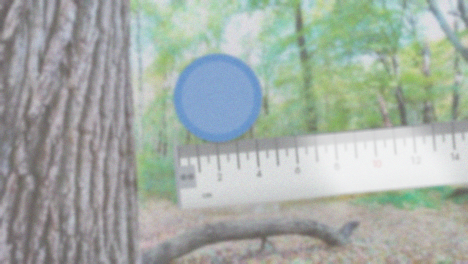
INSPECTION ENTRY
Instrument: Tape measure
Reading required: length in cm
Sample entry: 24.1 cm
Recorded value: 4.5 cm
